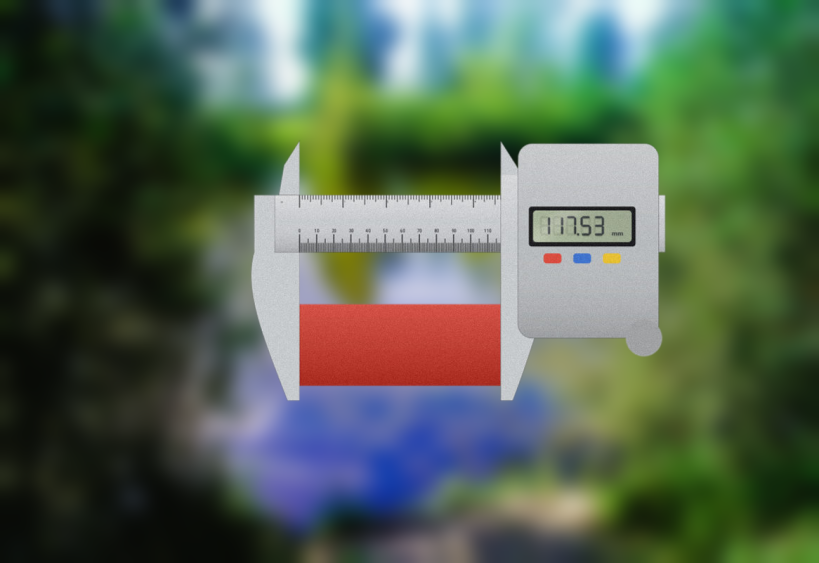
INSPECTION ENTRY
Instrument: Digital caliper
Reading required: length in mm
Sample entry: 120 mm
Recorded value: 117.53 mm
